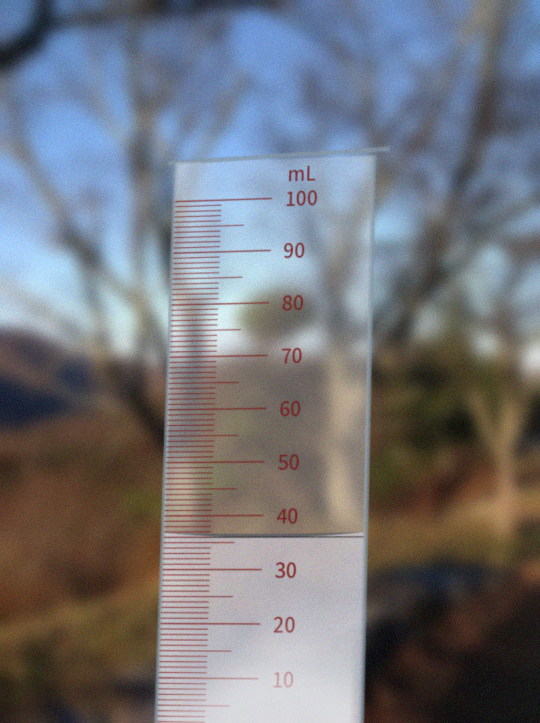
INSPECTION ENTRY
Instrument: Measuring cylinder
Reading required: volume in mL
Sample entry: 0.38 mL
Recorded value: 36 mL
